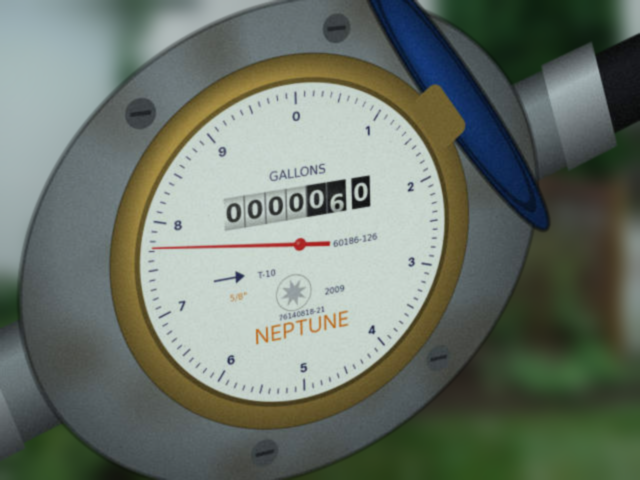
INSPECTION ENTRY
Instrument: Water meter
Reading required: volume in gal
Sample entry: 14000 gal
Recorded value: 57.7 gal
